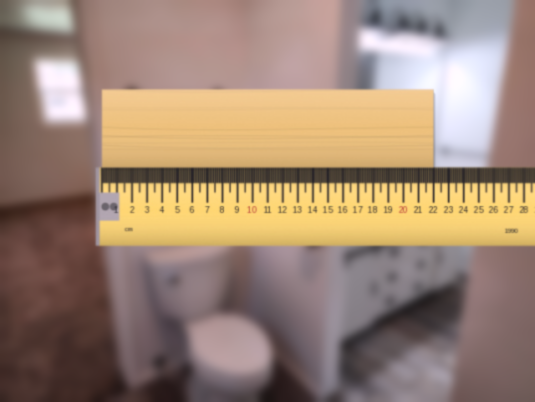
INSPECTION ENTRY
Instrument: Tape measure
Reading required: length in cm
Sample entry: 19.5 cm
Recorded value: 22 cm
